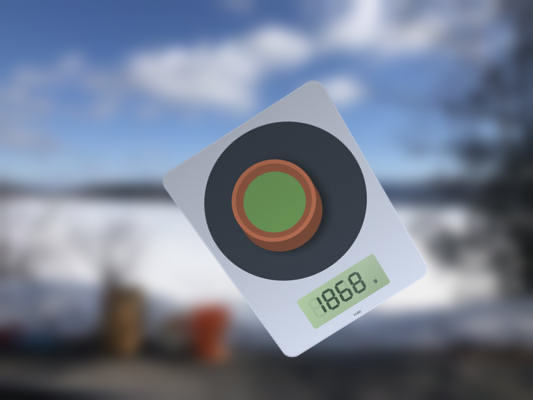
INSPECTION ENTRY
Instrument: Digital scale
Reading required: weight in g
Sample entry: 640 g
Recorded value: 1868 g
